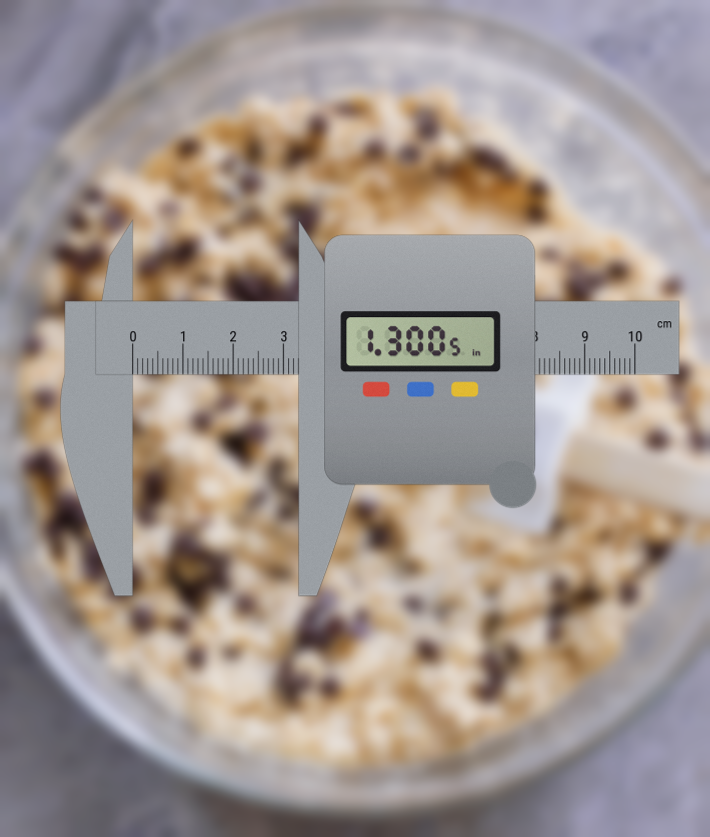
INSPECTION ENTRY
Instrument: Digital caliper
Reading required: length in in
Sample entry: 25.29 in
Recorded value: 1.3005 in
